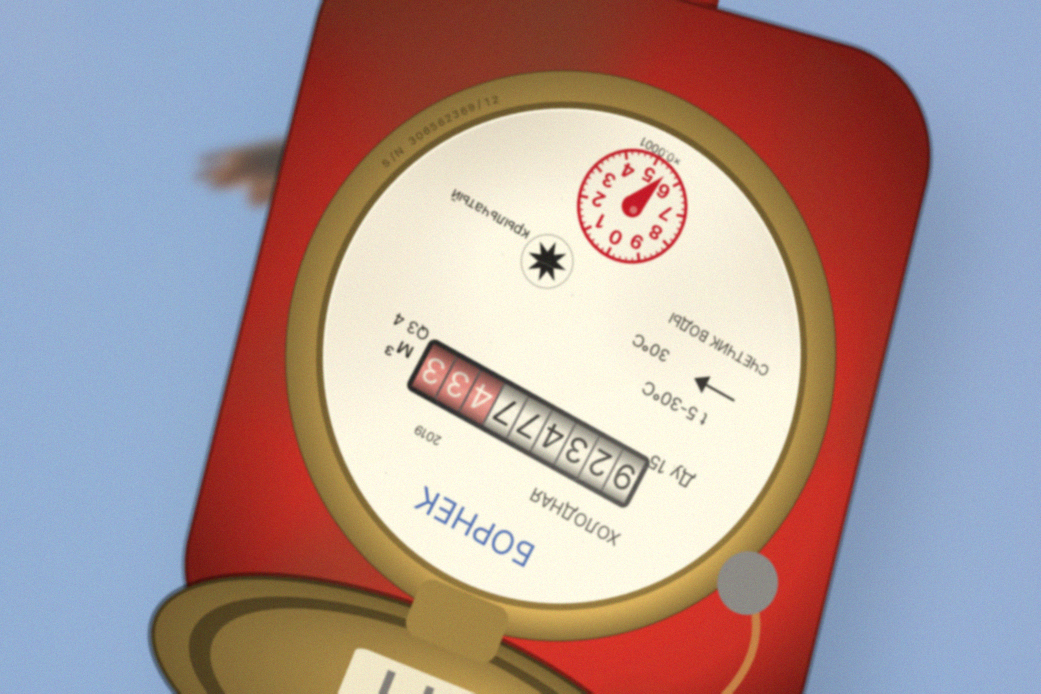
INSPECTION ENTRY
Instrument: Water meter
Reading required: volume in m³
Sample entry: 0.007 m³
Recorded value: 923477.4335 m³
